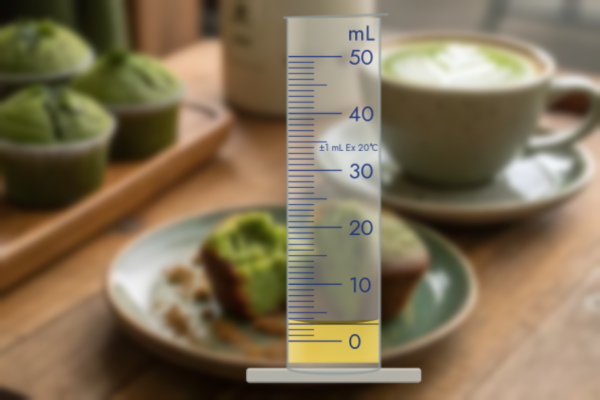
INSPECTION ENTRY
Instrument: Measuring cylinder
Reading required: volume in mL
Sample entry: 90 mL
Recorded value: 3 mL
